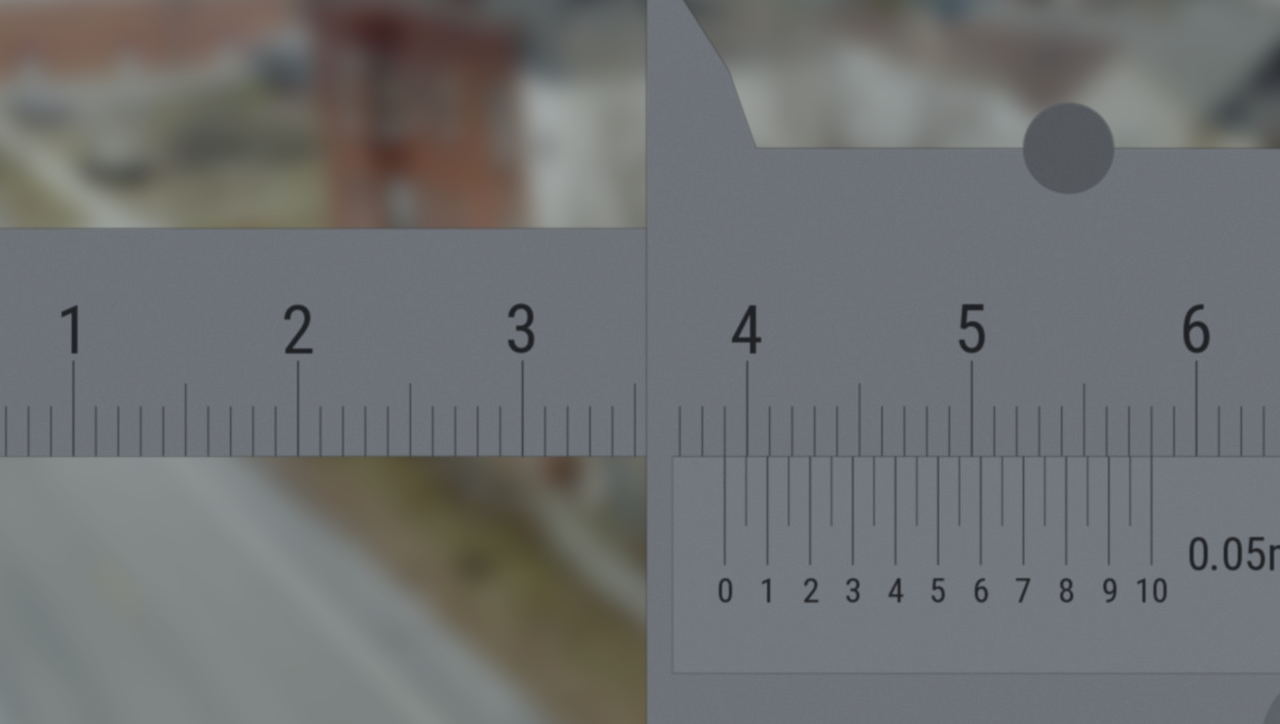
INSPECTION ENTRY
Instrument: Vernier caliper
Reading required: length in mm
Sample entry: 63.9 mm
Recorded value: 39.0 mm
